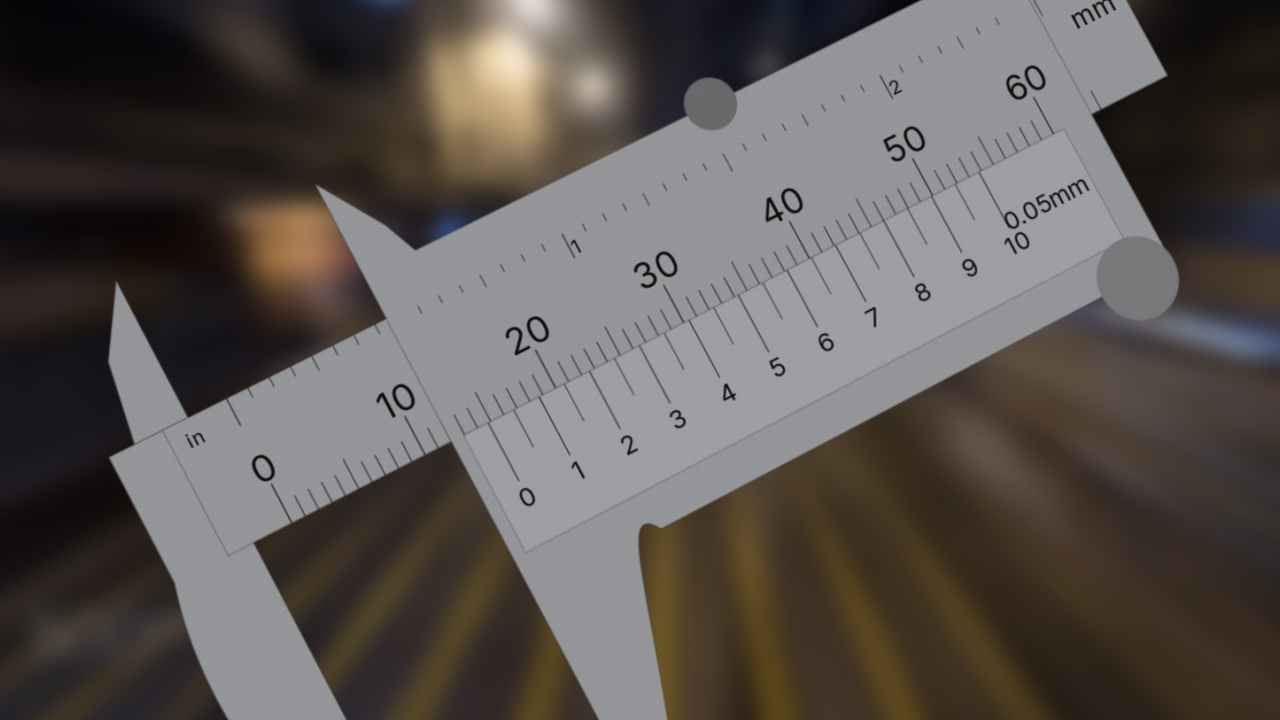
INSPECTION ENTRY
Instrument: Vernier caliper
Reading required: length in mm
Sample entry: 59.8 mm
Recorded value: 14.8 mm
